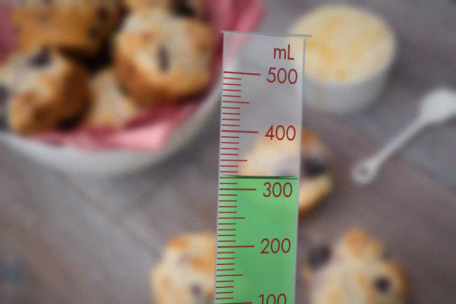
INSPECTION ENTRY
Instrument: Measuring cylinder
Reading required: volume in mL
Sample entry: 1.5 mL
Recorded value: 320 mL
